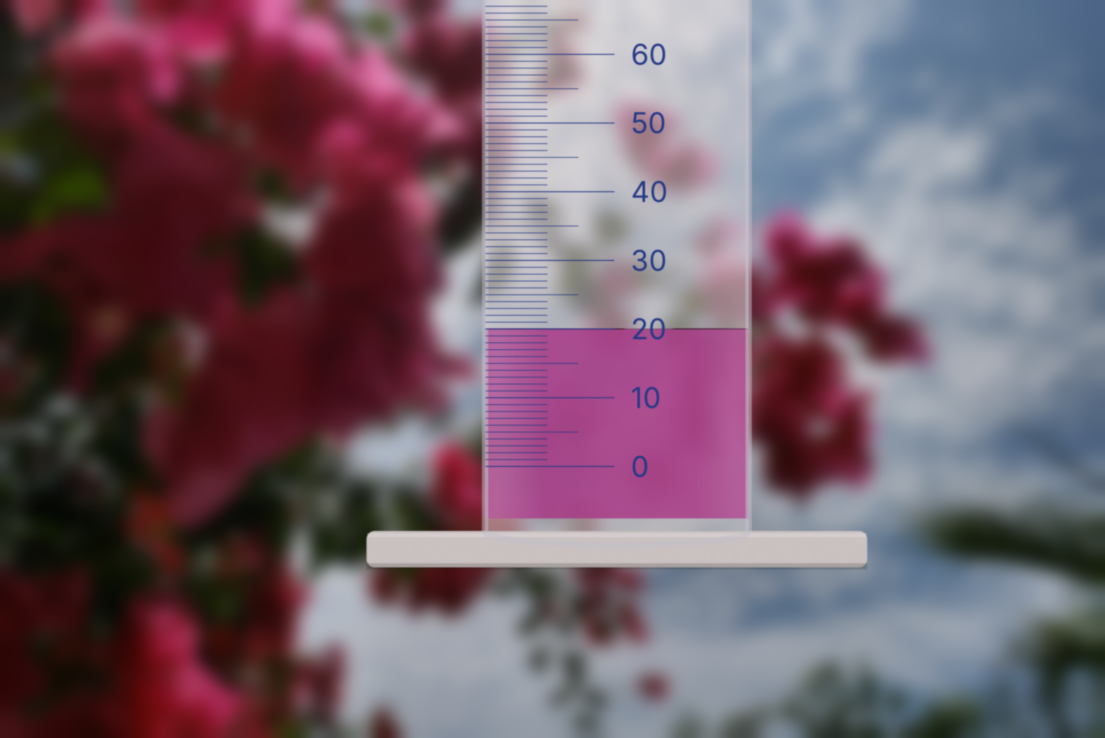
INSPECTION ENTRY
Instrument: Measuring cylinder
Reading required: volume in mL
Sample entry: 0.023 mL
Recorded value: 20 mL
